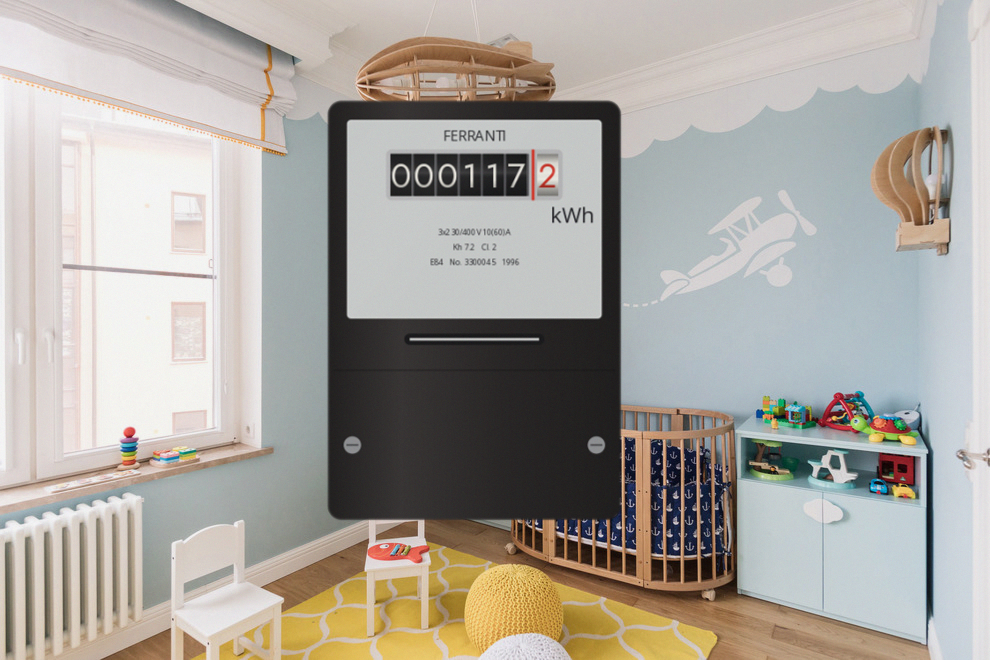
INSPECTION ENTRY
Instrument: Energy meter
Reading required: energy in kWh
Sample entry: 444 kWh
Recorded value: 117.2 kWh
